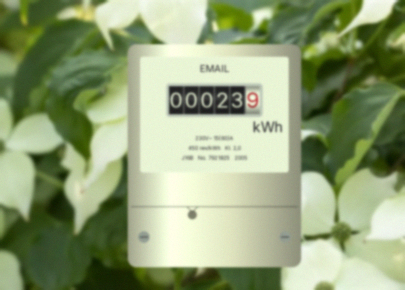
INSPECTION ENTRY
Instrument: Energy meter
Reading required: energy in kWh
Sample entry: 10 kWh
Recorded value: 23.9 kWh
